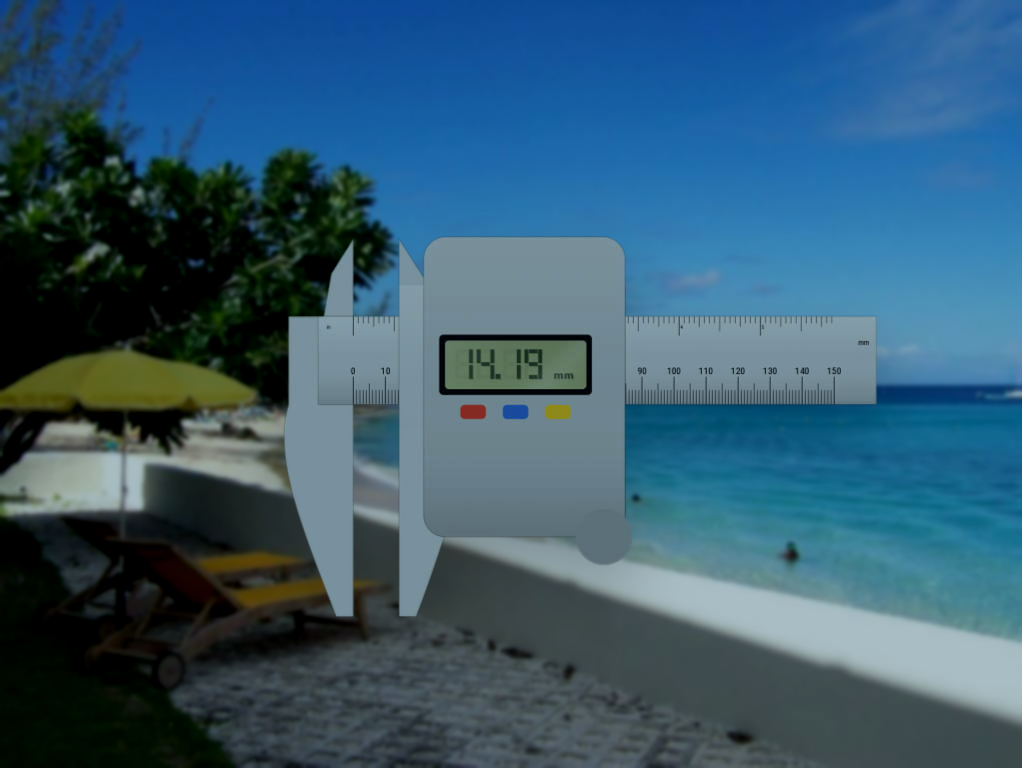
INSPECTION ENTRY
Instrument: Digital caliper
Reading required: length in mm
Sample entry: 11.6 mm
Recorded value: 14.19 mm
